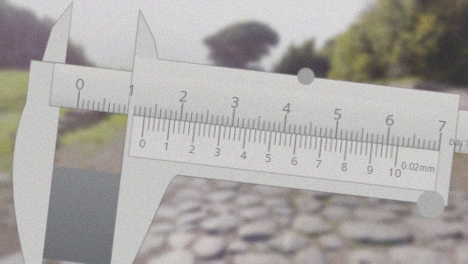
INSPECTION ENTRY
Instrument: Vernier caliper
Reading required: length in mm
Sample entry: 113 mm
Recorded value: 13.0 mm
